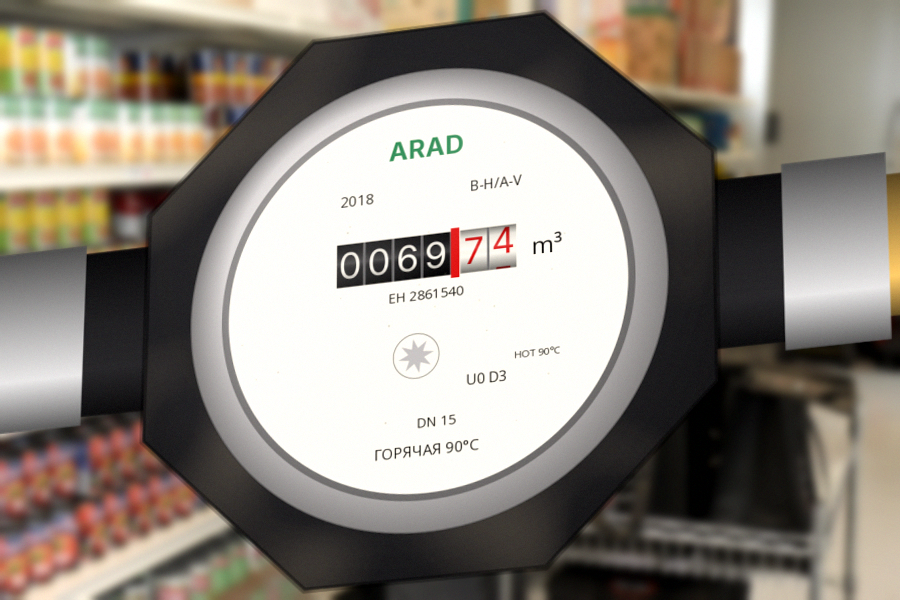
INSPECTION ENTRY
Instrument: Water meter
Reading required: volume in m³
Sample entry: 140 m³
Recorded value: 69.74 m³
